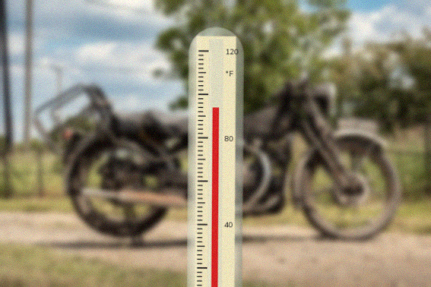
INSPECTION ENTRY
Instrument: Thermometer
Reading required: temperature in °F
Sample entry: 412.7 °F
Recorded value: 94 °F
